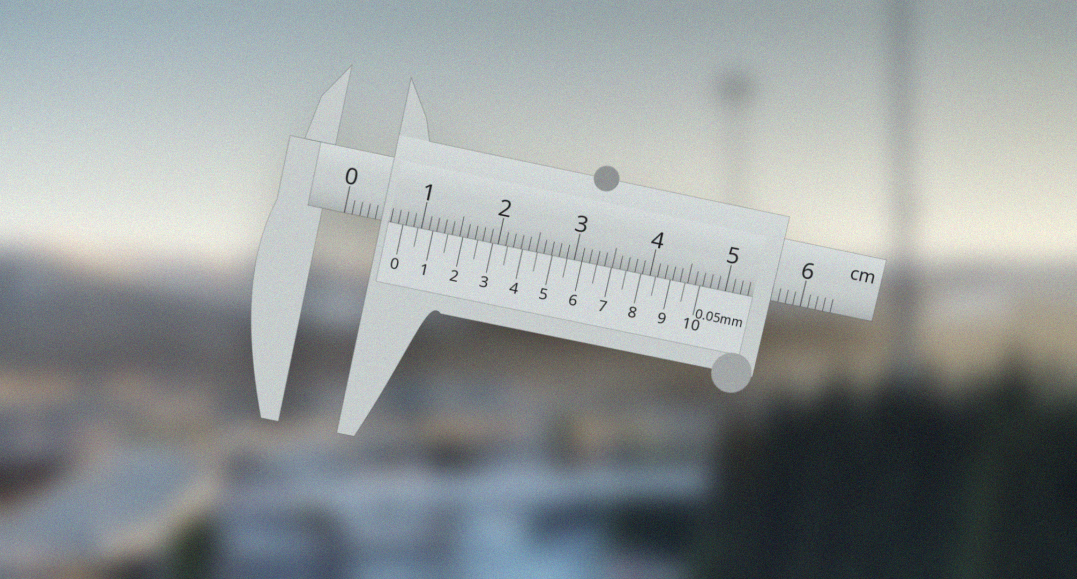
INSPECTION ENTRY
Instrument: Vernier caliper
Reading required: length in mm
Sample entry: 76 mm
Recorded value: 7.6 mm
